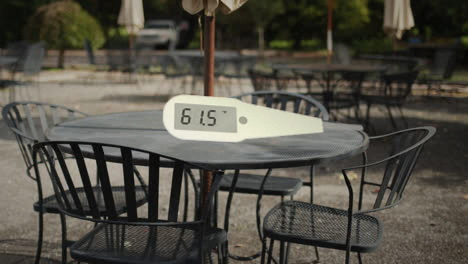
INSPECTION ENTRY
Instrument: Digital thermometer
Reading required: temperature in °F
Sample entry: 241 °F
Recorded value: 61.5 °F
